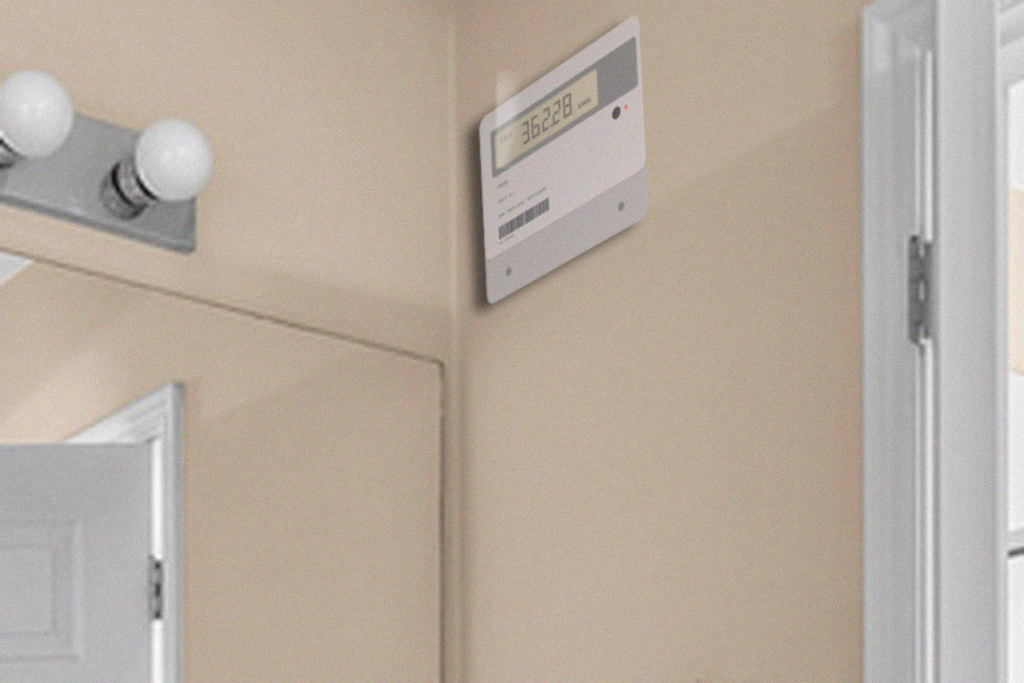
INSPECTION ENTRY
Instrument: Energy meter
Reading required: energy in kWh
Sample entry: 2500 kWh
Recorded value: 362.28 kWh
